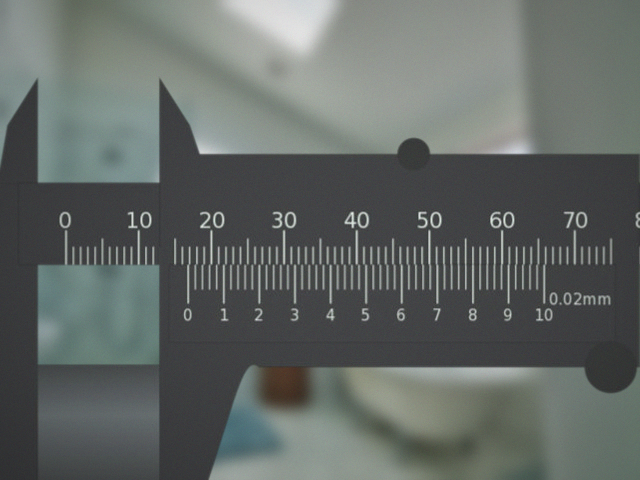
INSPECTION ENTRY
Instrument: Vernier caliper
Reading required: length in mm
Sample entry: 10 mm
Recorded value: 16.8 mm
